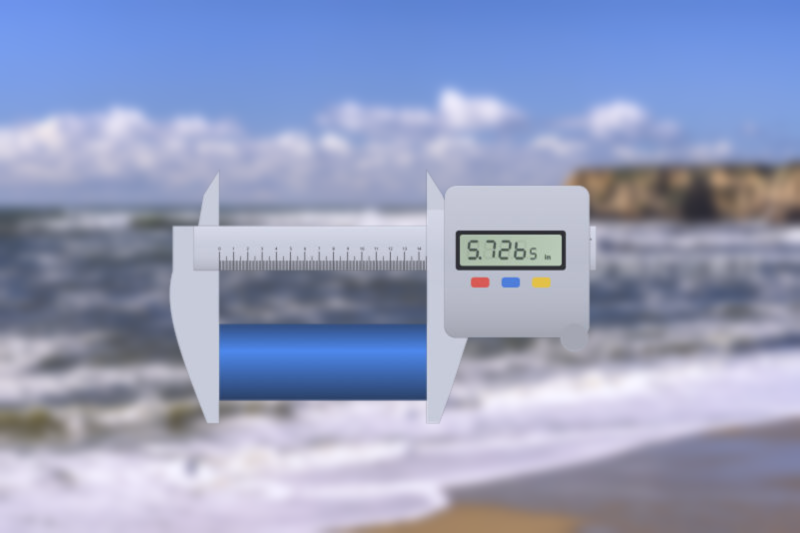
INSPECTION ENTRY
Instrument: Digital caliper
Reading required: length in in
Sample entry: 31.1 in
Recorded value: 5.7265 in
